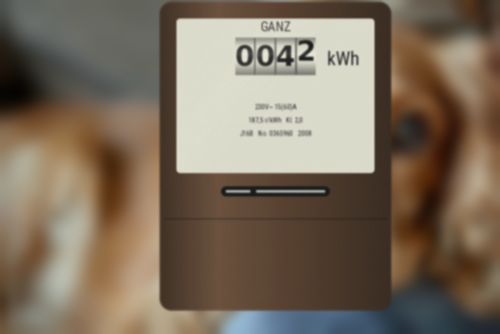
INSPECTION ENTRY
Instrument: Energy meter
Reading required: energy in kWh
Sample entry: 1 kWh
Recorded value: 42 kWh
